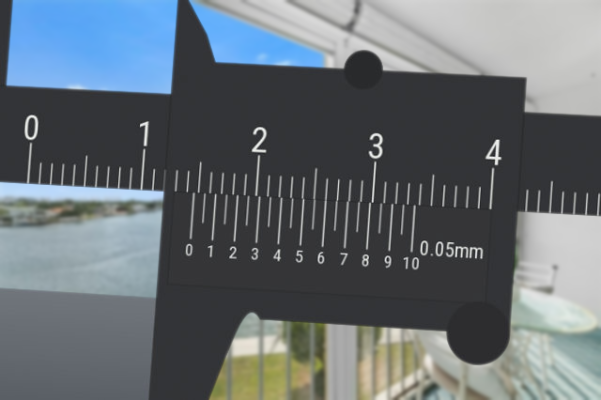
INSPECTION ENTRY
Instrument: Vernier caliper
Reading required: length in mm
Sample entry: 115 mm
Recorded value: 14.6 mm
